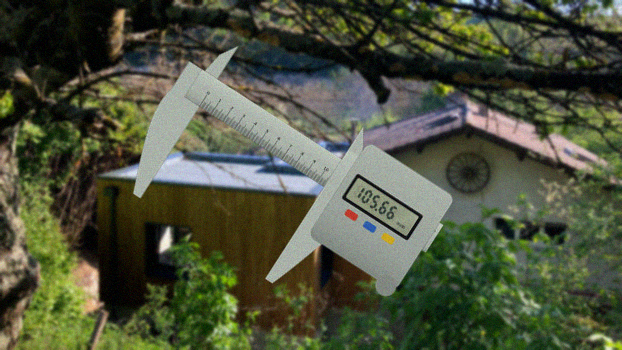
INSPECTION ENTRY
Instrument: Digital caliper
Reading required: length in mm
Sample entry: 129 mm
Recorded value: 105.66 mm
